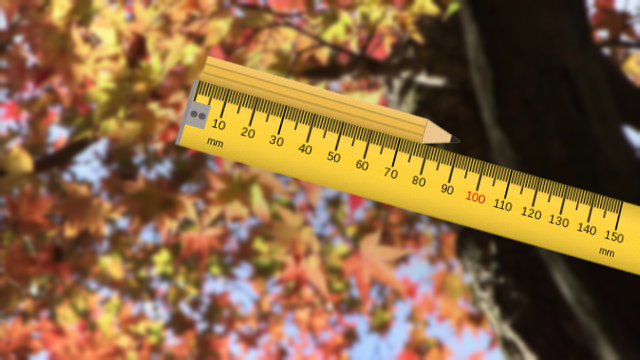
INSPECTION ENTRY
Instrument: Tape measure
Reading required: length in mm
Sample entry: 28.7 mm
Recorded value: 90 mm
